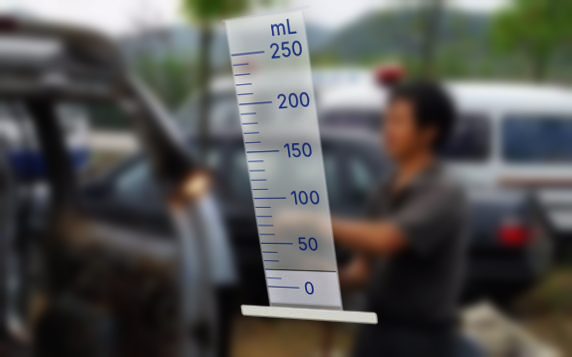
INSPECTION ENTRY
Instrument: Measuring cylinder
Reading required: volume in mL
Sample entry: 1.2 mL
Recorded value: 20 mL
